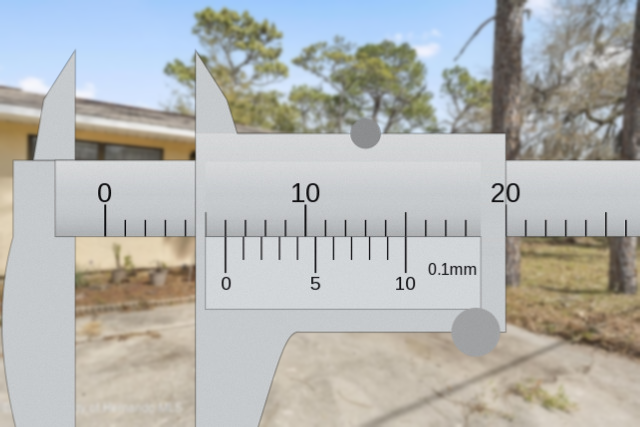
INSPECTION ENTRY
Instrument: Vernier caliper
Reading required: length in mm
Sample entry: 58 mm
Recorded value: 6.0 mm
